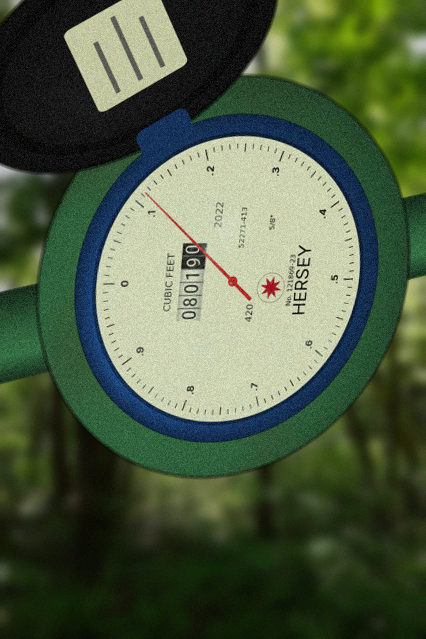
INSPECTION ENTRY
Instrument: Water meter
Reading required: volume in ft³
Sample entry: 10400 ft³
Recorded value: 80190.11 ft³
